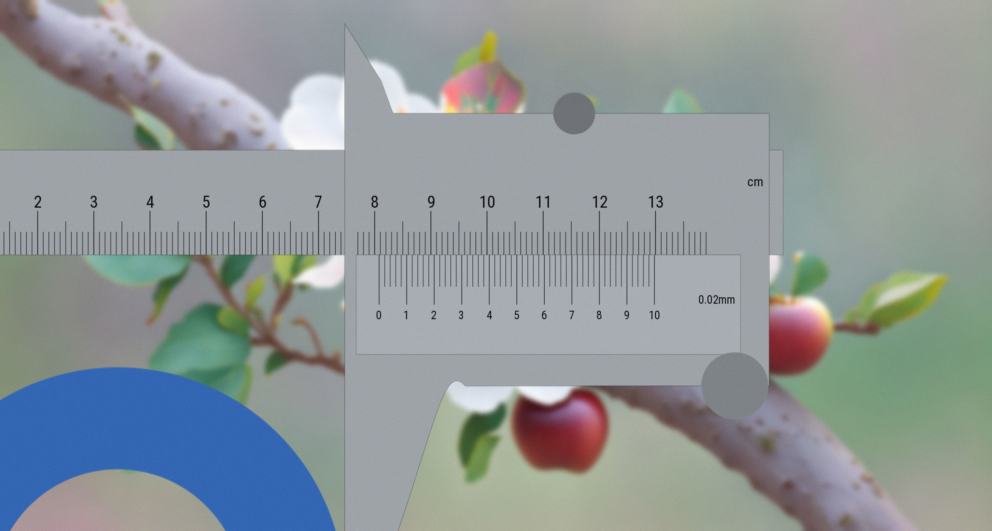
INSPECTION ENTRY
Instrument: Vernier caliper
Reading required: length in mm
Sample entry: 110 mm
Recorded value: 80.8 mm
